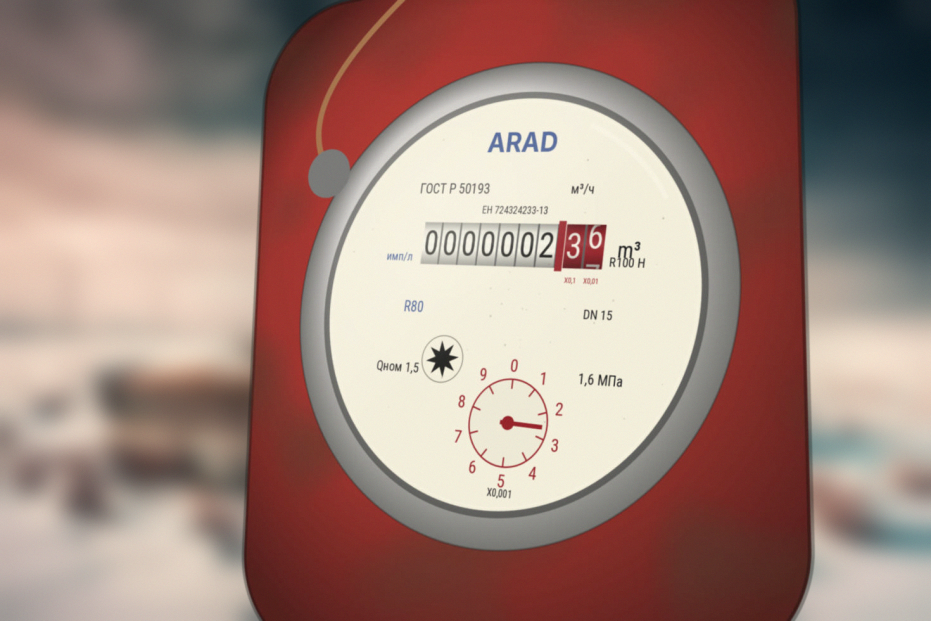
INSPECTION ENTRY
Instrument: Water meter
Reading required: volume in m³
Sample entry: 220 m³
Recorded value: 2.362 m³
